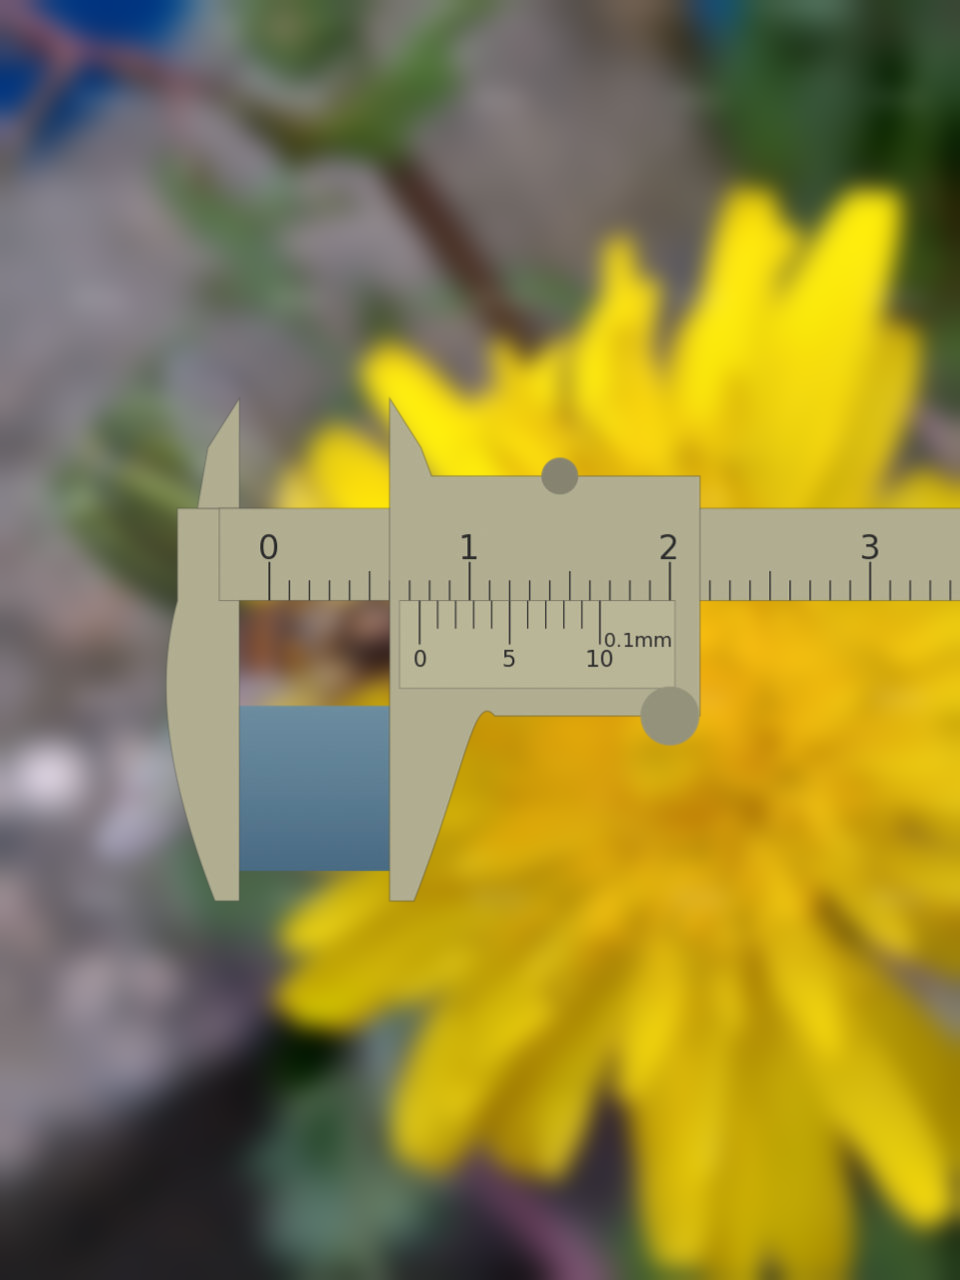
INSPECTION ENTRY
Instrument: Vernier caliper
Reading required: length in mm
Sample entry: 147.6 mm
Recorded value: 7.5 mm
